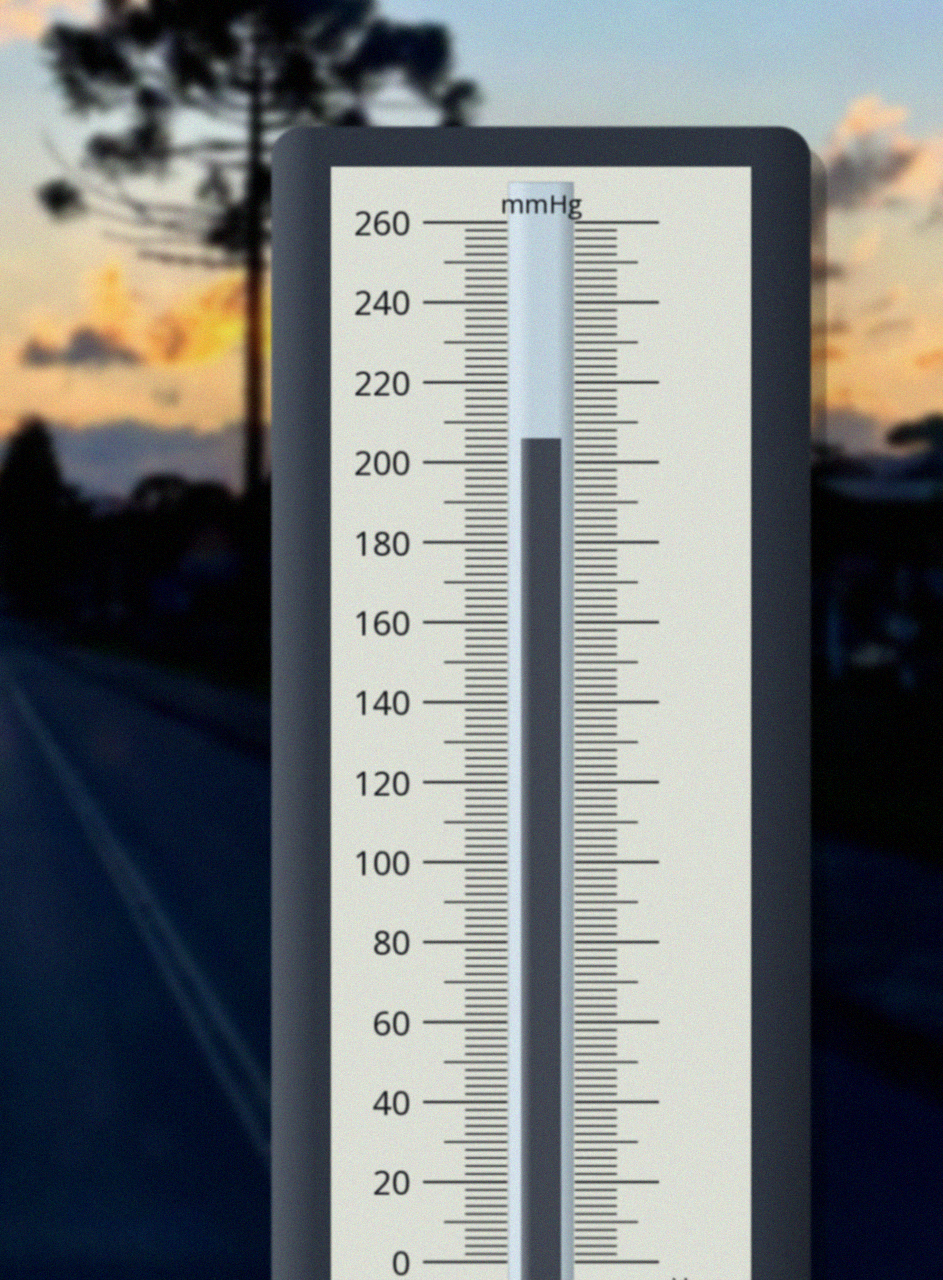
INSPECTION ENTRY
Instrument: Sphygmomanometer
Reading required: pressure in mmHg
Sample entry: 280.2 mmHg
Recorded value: 206 mmHg
